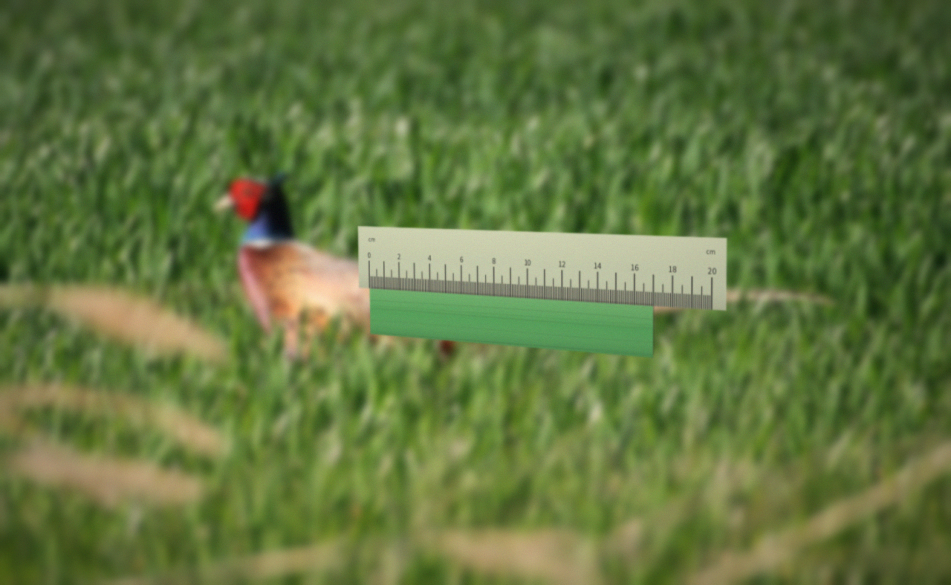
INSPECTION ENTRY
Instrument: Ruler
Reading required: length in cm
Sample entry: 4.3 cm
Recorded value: 17 cm
